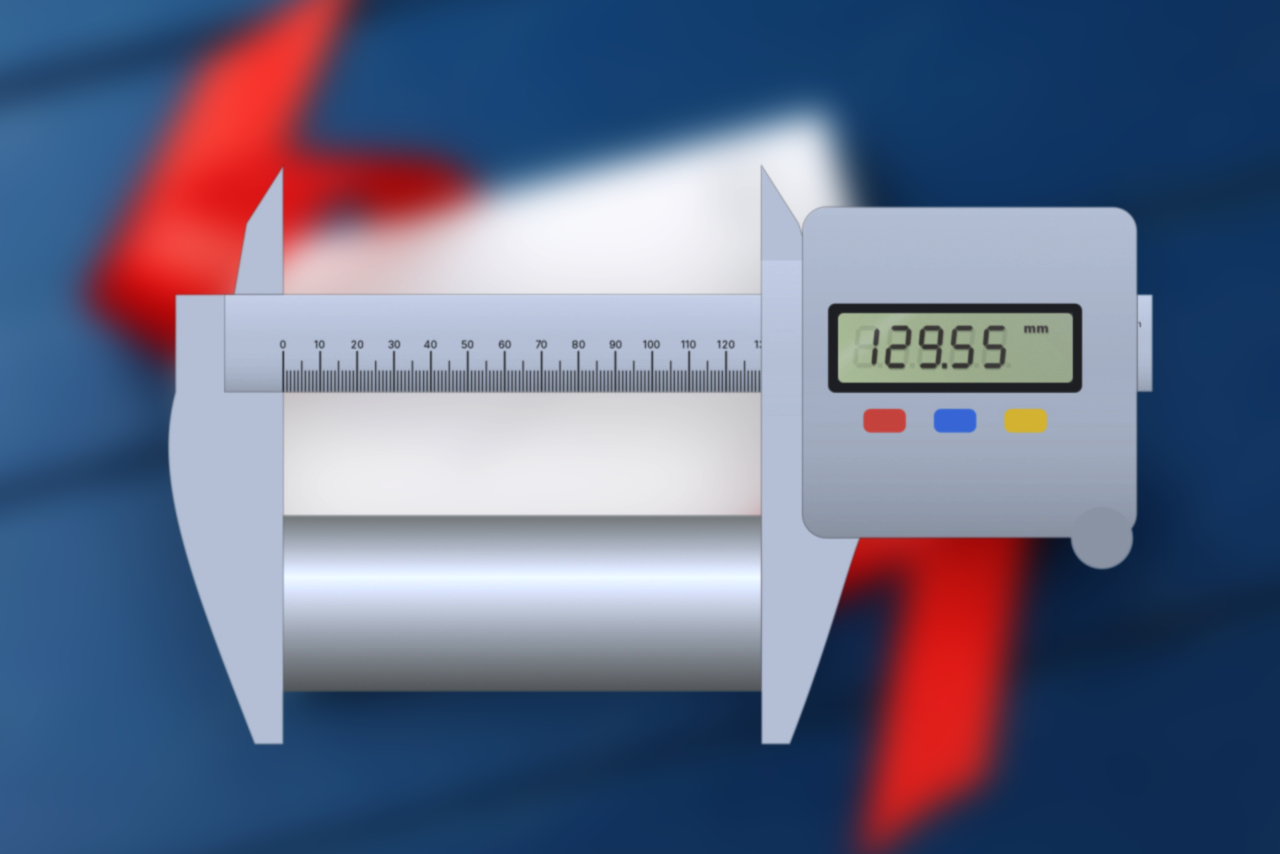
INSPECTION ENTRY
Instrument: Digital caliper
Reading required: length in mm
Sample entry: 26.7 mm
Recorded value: 129.55 mm
